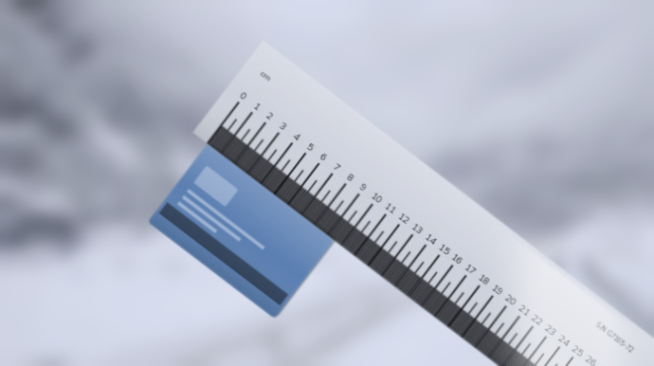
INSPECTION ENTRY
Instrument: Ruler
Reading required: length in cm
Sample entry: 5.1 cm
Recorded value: 9.5 cm
